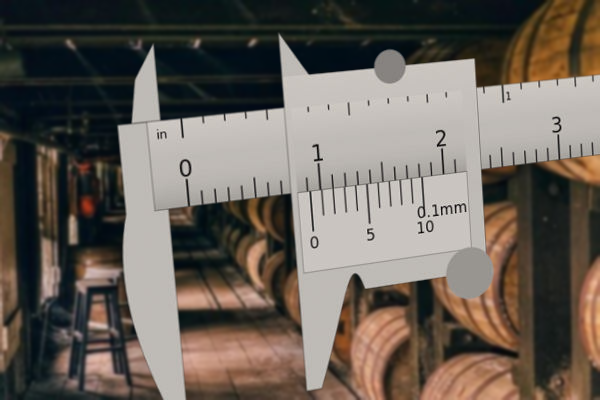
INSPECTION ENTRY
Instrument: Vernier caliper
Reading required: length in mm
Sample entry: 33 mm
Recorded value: 9.2 mm
